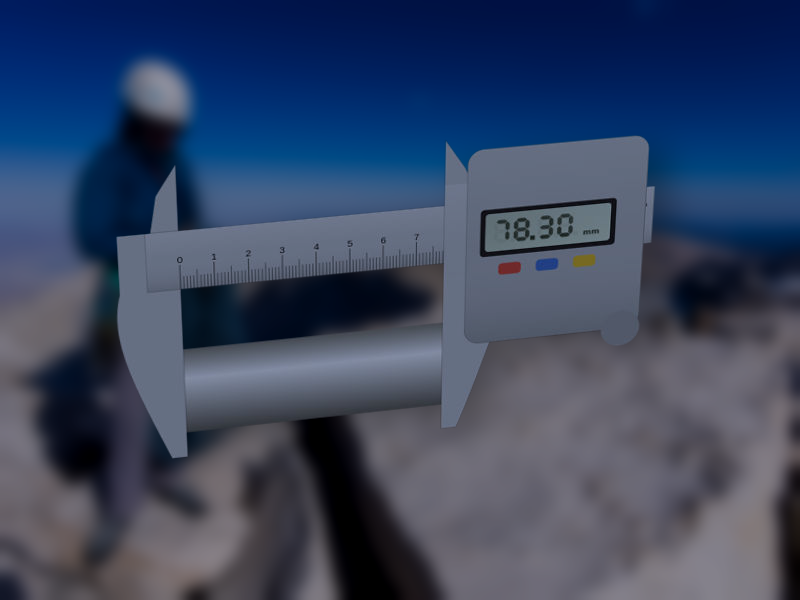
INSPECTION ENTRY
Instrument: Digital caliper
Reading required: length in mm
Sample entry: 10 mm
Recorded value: 78.30 mm
